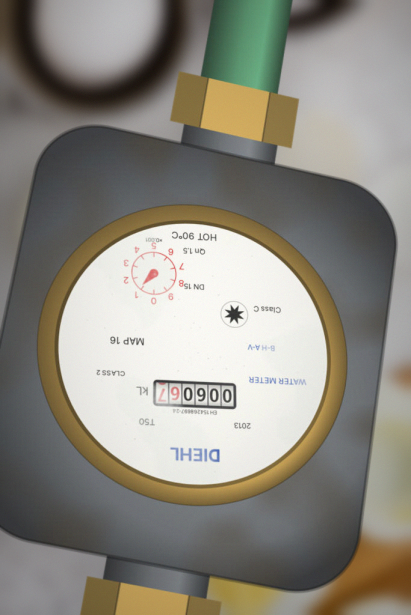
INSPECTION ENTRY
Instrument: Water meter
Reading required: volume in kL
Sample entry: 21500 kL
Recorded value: 60.671 kL
